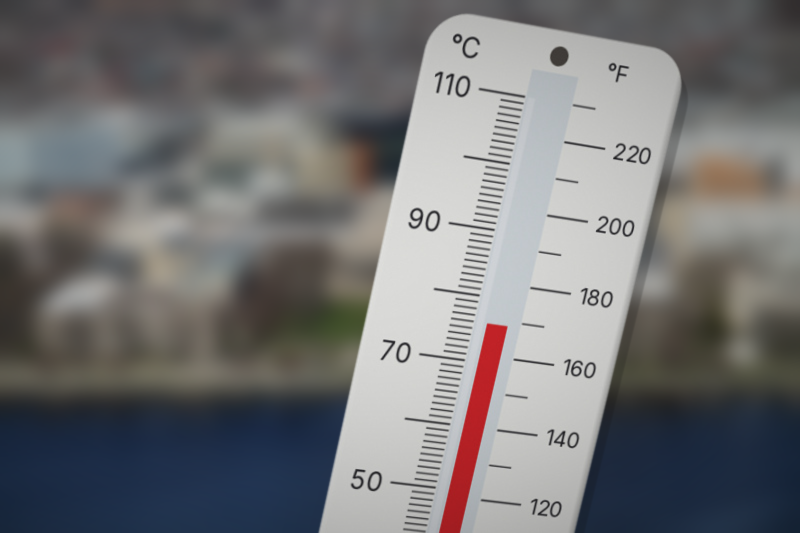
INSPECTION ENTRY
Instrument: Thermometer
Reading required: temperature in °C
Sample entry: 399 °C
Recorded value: 76 °C
